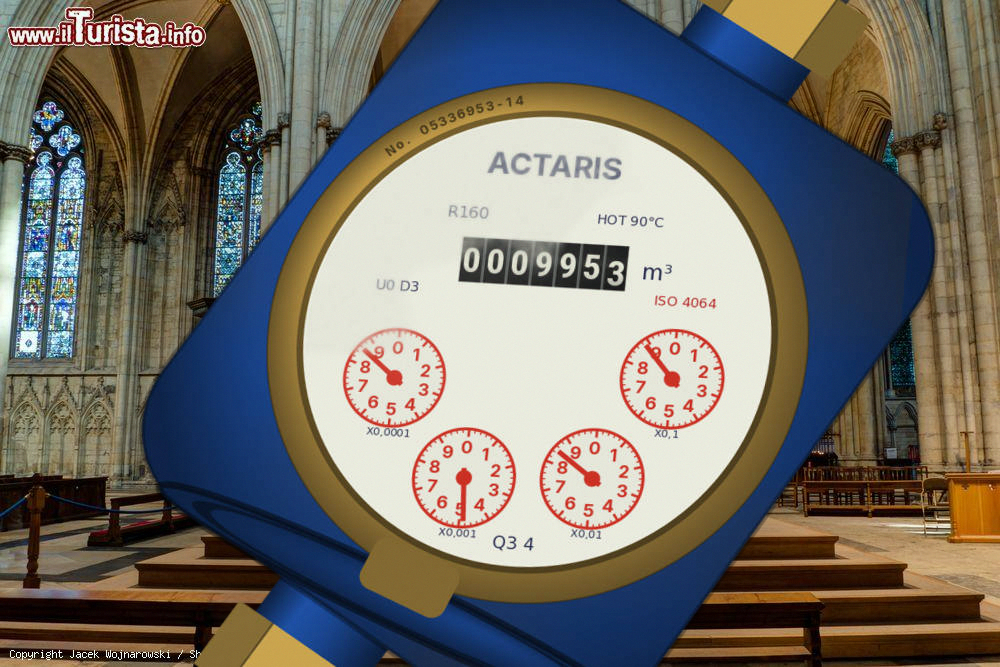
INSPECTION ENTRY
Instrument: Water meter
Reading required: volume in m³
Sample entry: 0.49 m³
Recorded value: 9952.8848 m³
